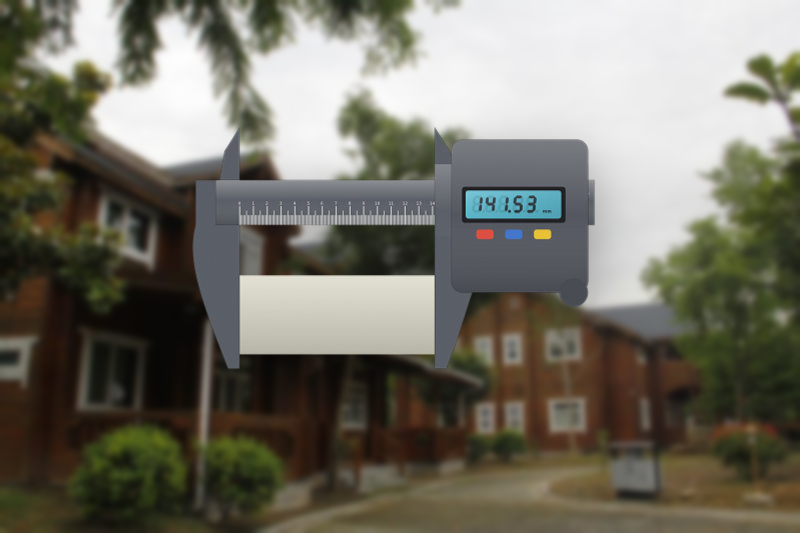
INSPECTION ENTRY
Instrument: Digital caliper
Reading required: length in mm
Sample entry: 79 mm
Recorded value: 141.53 mm
